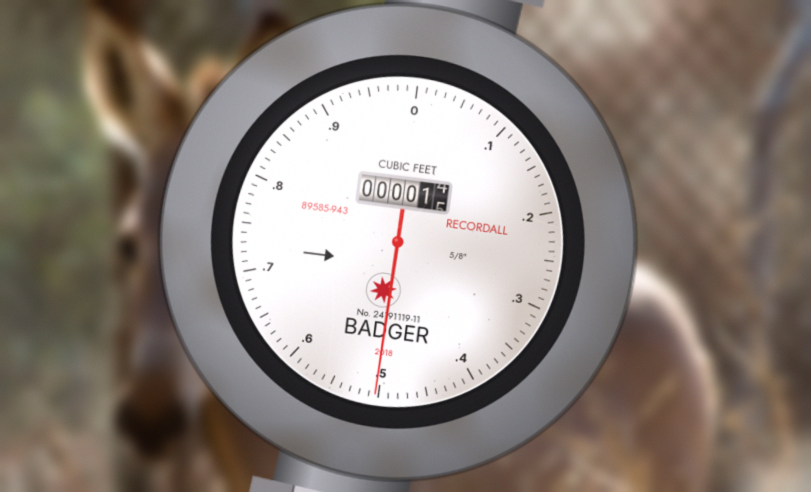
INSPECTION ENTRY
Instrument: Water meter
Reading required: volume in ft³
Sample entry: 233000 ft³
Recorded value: 14.50 ft³
